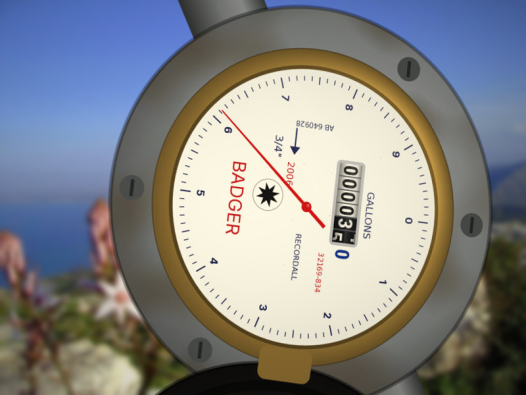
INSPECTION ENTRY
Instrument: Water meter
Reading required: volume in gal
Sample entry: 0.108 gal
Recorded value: 346.1 gal
